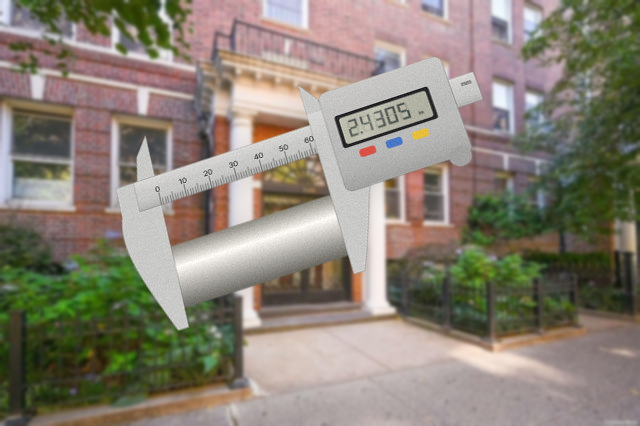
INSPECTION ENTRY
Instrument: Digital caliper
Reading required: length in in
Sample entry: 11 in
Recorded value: 2.4305 in
